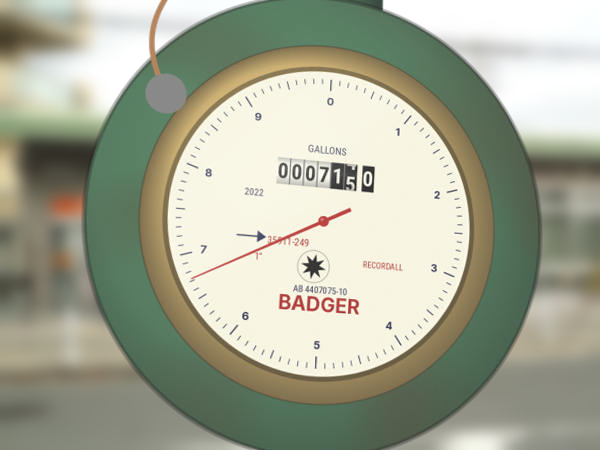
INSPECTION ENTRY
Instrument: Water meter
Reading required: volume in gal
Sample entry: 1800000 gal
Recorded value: 7146.7 gal
